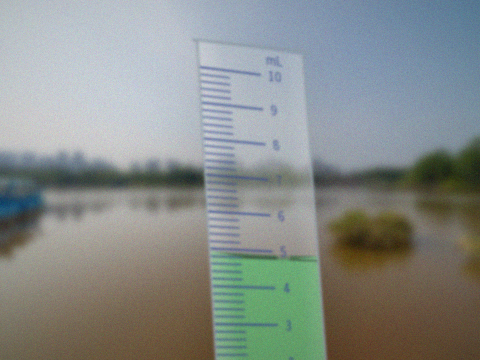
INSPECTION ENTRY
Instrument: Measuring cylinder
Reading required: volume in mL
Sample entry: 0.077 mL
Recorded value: 4.8 mL
